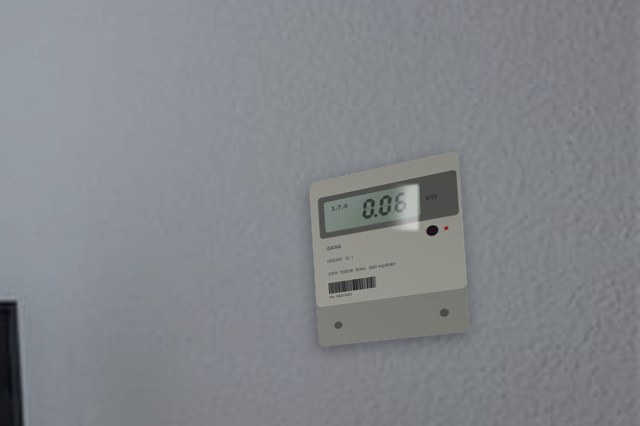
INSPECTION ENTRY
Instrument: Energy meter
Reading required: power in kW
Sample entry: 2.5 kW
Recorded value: 0.06 kW
